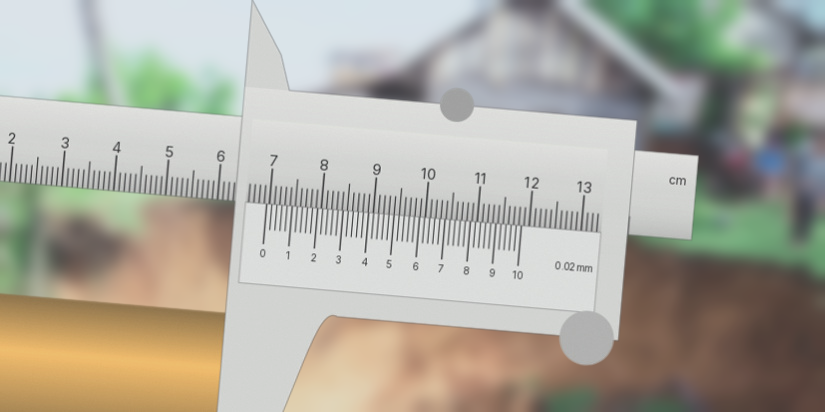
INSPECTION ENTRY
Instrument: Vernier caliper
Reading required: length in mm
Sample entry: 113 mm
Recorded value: 69.5 mm
